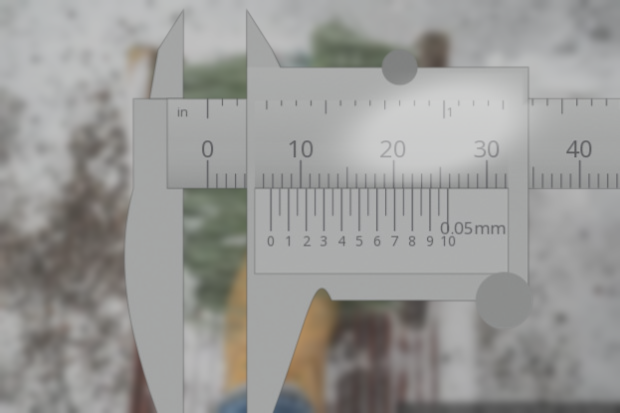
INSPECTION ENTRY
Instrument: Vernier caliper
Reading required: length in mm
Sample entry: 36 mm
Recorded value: 6.8 mm
